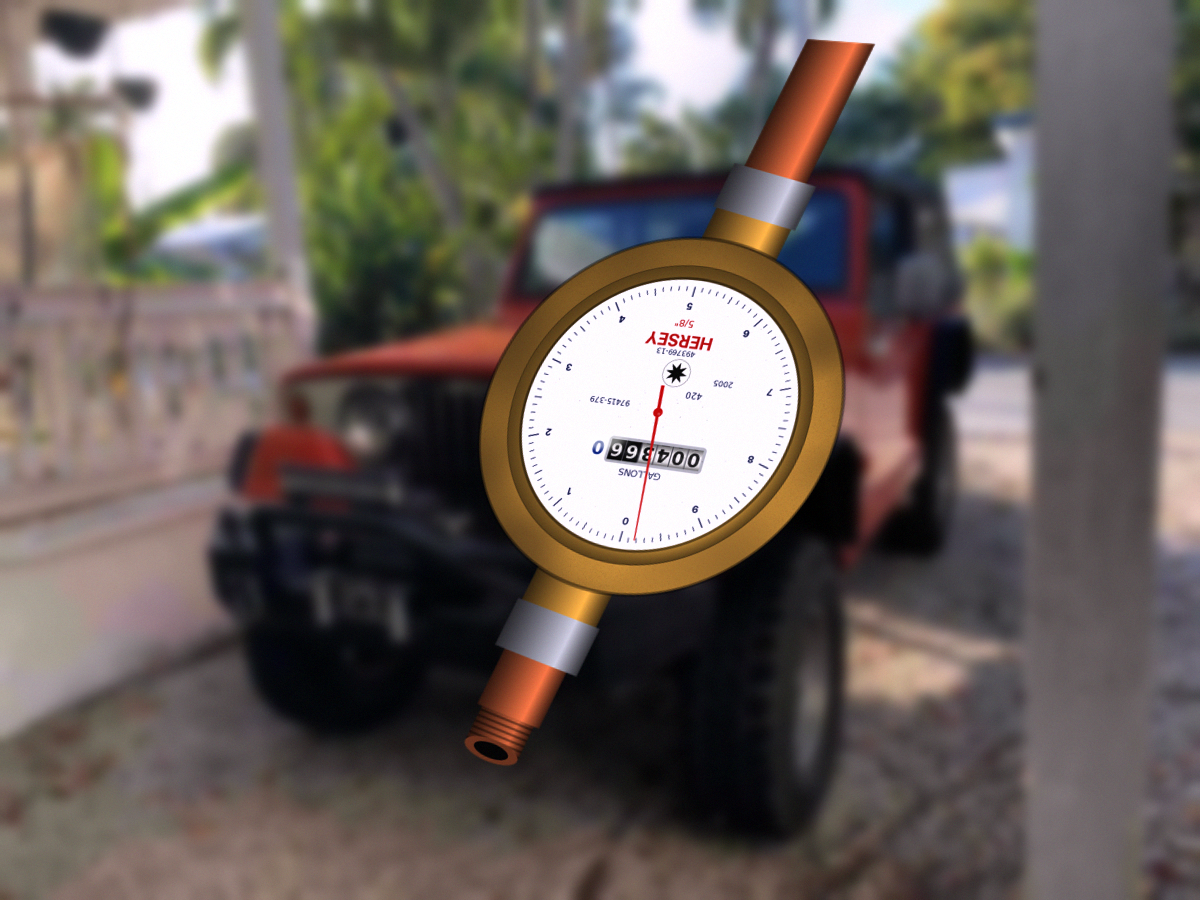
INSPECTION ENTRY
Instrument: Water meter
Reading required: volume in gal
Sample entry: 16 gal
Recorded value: 43659.8 gal
